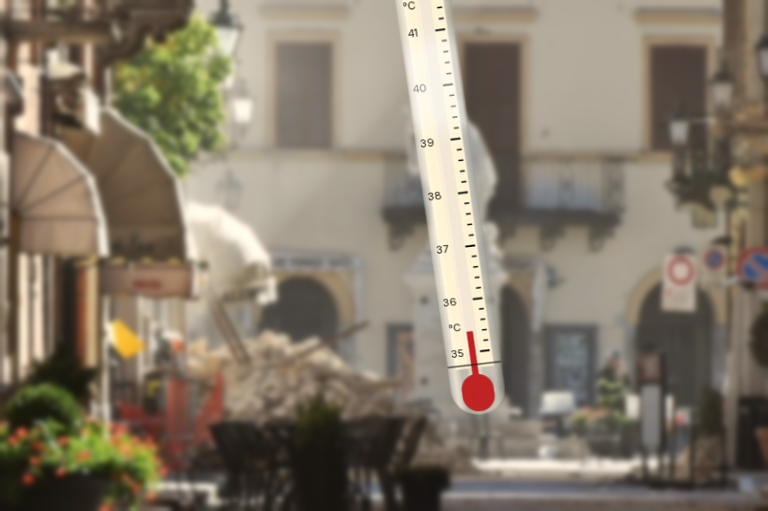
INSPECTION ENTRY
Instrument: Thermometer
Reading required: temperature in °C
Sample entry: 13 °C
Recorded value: 35.4 °C
